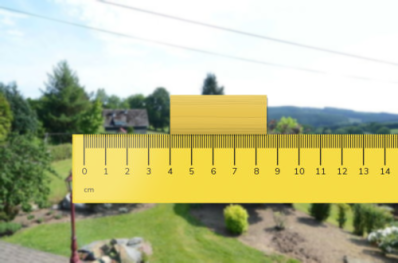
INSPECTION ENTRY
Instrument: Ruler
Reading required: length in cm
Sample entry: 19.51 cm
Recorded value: 4.5 cm
